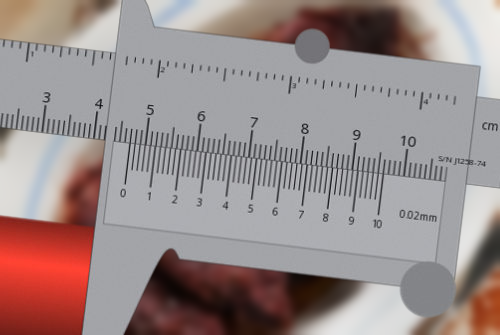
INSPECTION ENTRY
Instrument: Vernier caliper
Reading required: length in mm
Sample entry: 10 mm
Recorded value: 47.0 mm
